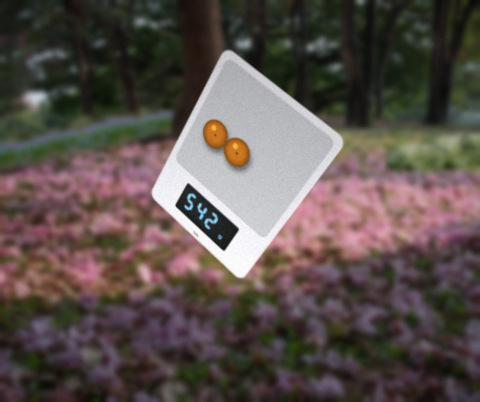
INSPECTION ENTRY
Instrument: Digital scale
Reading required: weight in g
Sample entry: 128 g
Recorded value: 542 g
